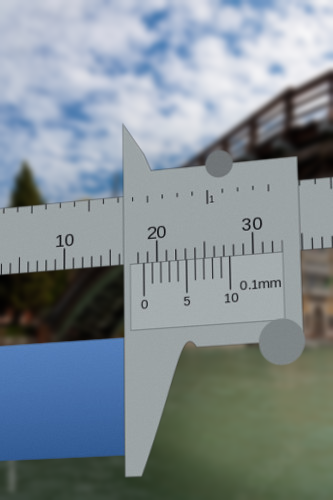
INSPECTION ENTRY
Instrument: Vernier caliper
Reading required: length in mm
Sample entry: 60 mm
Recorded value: 18.6 mm
